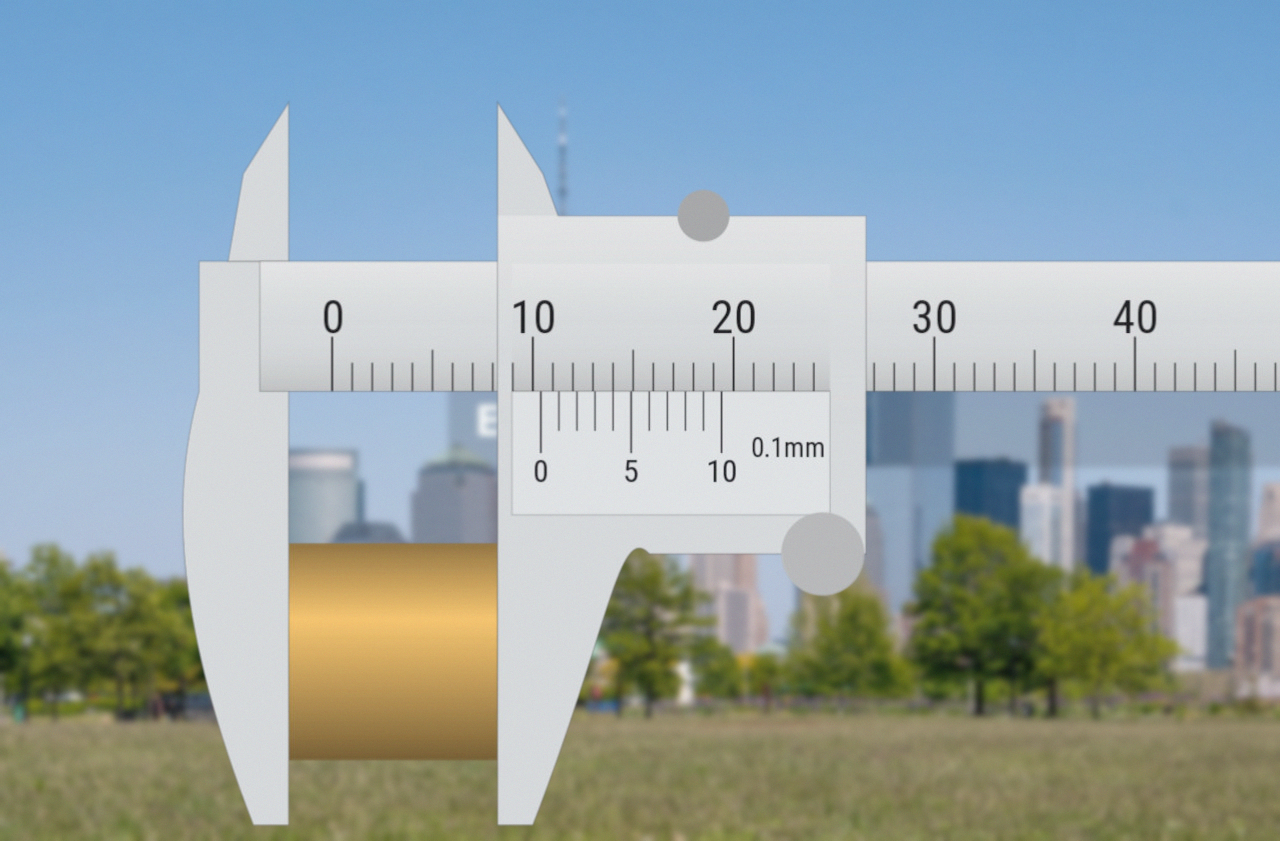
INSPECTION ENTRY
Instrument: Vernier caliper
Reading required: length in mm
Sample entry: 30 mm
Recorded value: 10.4 mm
